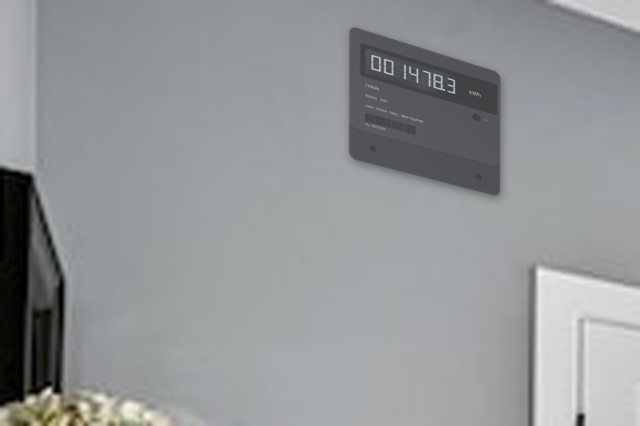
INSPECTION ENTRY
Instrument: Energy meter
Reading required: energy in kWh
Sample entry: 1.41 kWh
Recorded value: 1478.3 kWh
